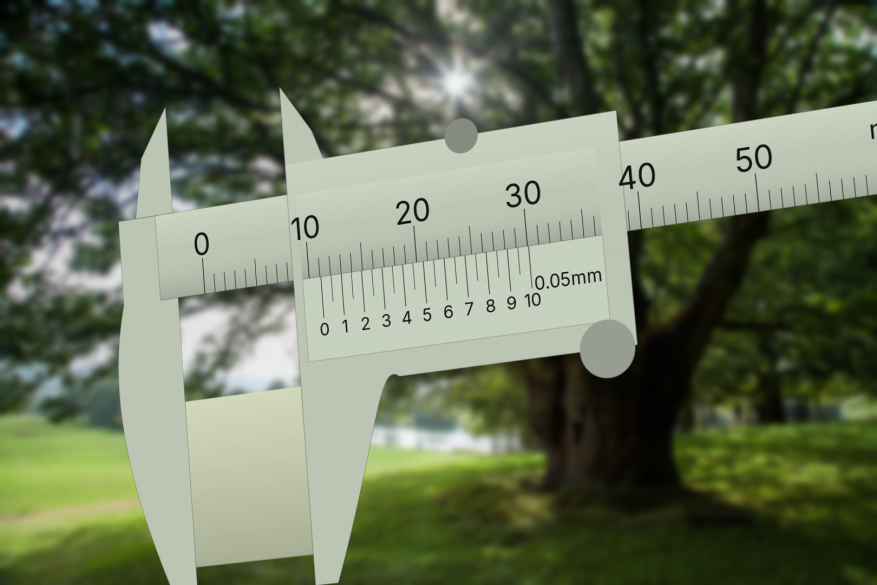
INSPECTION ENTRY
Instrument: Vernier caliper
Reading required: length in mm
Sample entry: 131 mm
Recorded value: 11.1 mm
